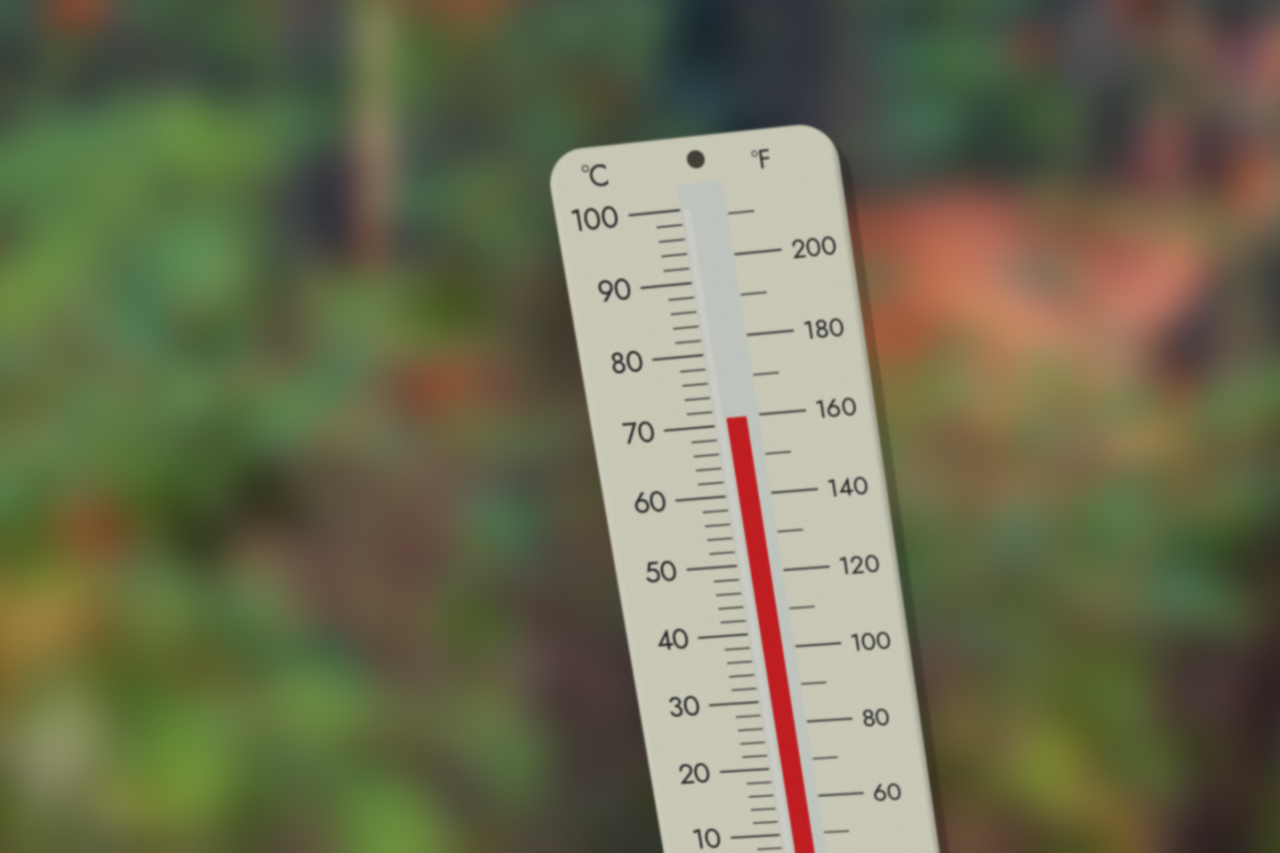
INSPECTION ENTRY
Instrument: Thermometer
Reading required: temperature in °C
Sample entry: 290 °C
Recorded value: 71 °C
